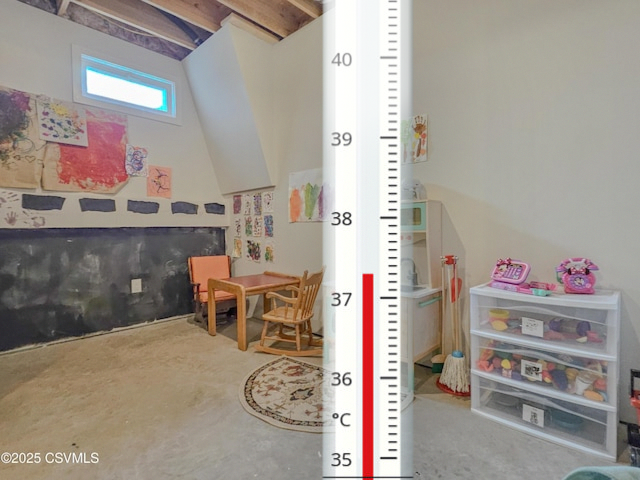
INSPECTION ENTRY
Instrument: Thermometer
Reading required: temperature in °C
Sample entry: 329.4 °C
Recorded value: 37.3 °C
